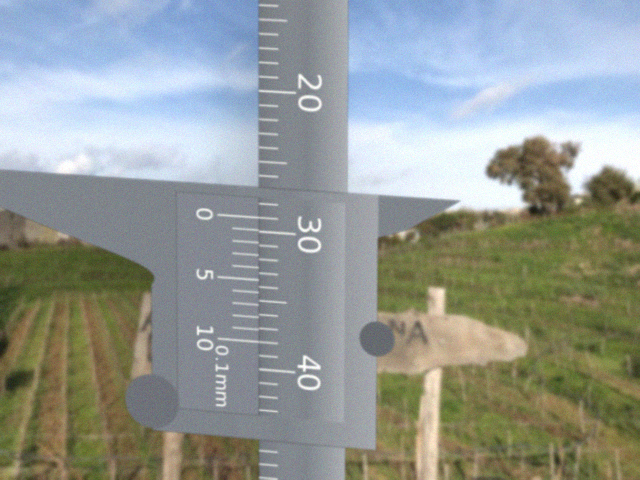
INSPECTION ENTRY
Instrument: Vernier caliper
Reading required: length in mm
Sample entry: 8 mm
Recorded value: 29.0 mm
